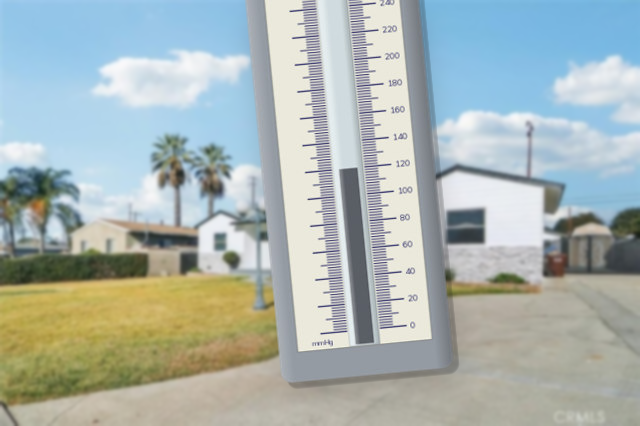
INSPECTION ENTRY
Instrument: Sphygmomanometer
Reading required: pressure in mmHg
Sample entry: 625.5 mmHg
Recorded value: 120 mmHg
